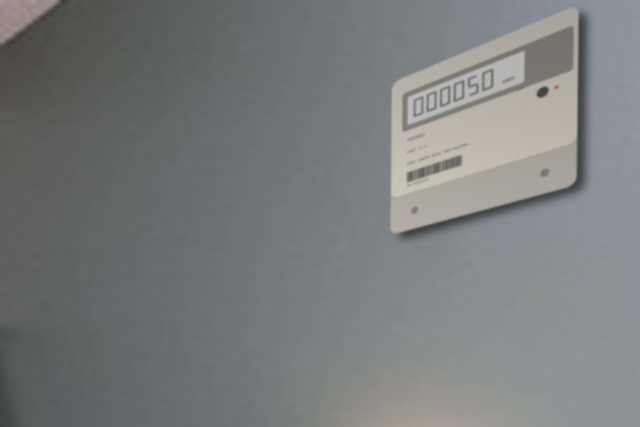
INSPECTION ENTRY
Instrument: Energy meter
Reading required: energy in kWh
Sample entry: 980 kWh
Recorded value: 50 kWh
